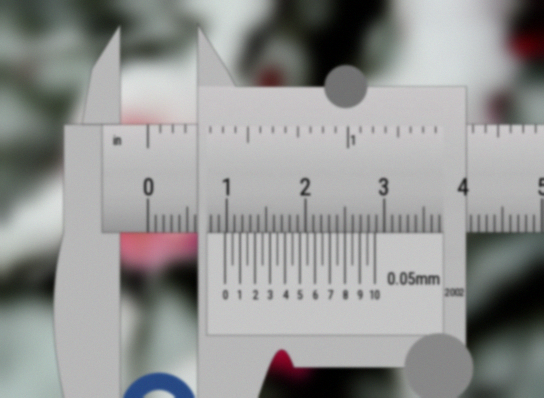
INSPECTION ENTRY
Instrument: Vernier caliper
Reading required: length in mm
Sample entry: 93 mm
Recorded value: 9.8 mm
